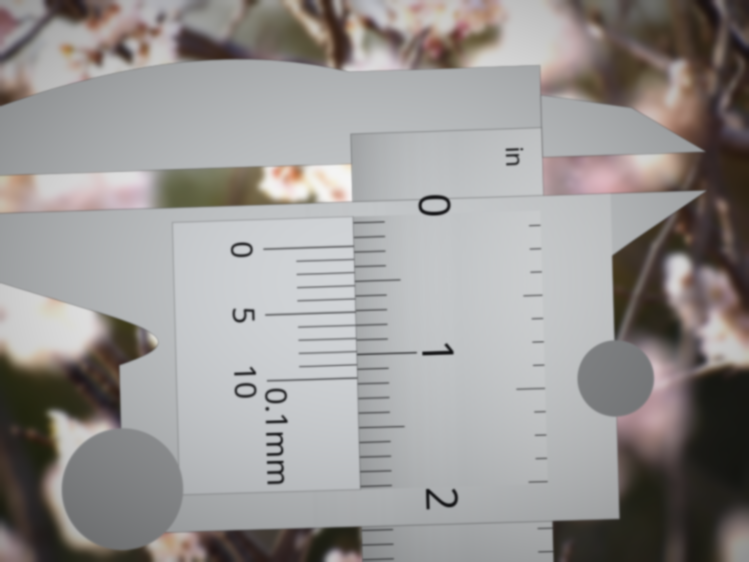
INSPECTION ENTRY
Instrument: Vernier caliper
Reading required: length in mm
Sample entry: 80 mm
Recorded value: 2.6 mm
